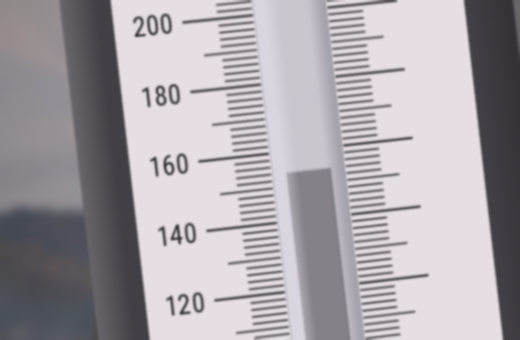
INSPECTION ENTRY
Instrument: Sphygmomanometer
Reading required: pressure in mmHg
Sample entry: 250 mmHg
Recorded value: 154 mmHg
